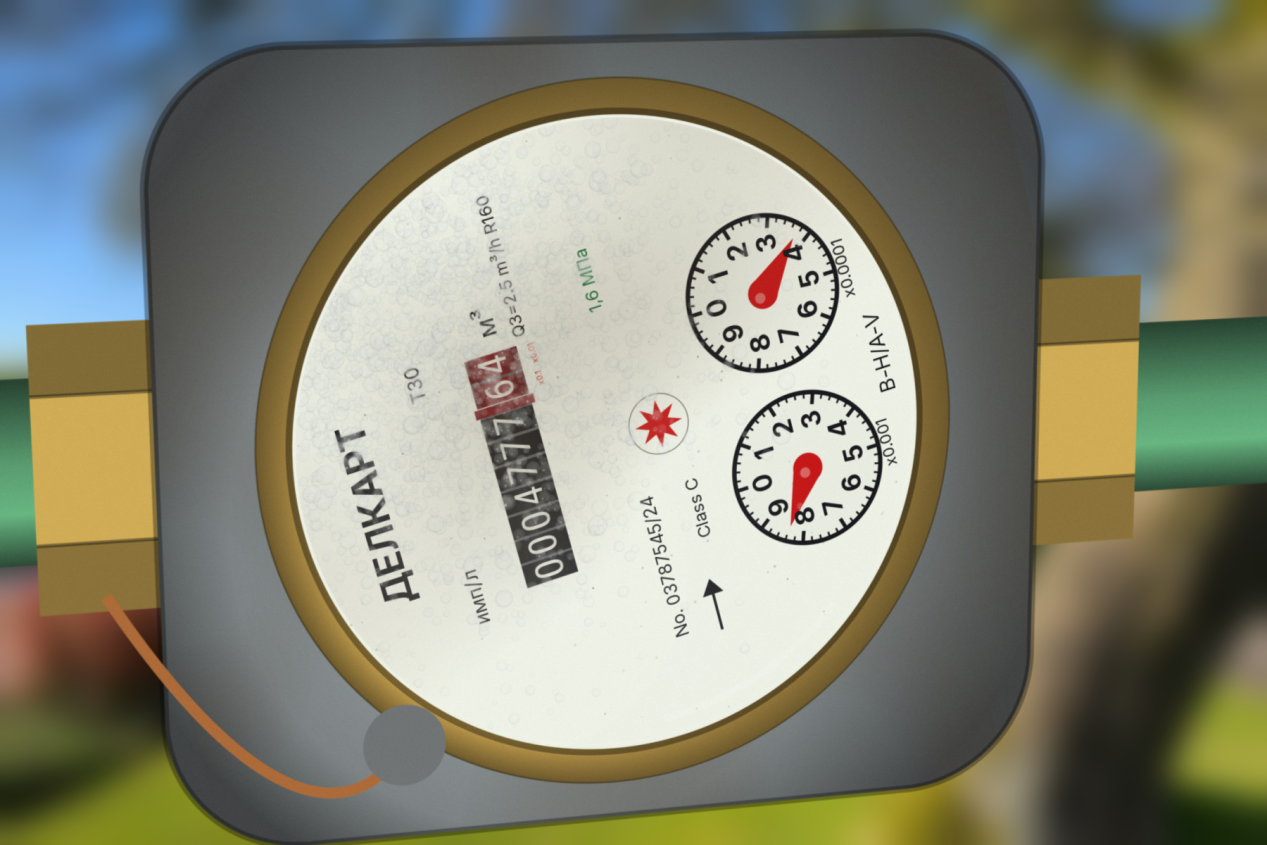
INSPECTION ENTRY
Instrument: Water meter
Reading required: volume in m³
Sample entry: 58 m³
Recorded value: 4777.6483 m³
